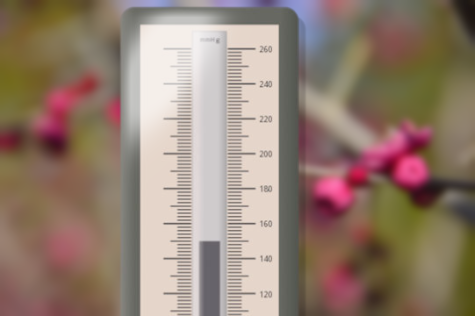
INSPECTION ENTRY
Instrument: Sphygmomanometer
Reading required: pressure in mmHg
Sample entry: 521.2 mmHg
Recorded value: 150 mmHg
